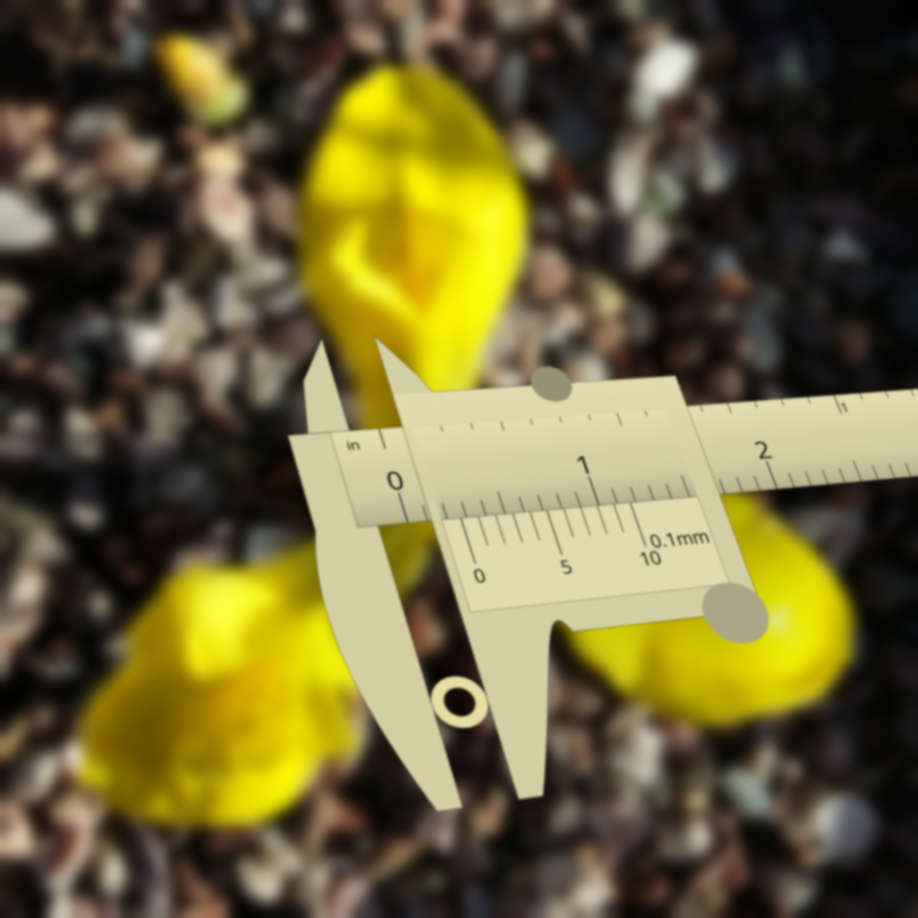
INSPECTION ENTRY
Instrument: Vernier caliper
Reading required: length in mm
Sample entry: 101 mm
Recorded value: 2.7 mm
